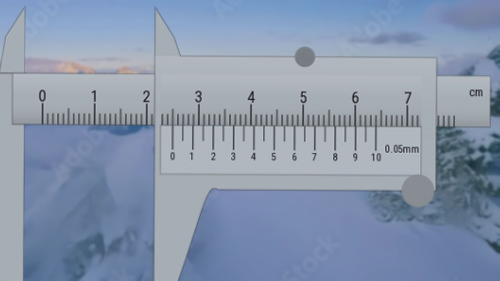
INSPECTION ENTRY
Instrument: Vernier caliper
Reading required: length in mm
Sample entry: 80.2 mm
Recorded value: 25.0 mm
